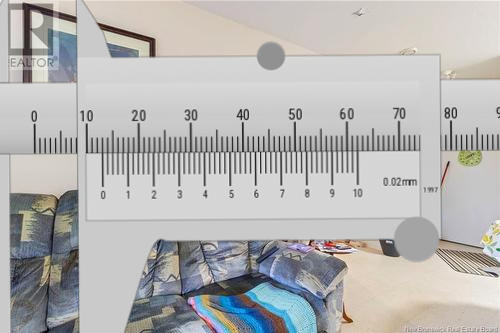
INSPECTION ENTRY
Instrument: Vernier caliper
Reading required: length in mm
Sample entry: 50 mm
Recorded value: 13.0 mm
